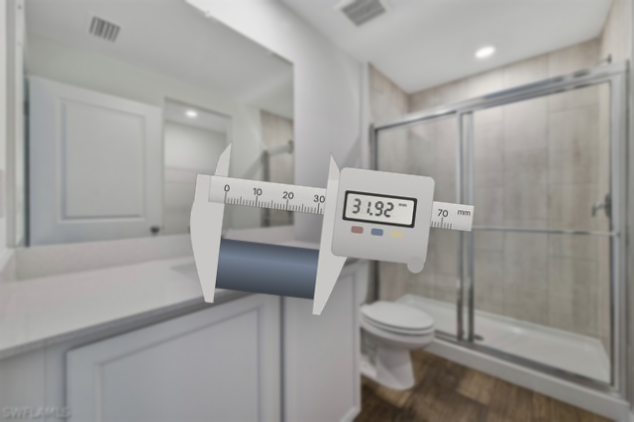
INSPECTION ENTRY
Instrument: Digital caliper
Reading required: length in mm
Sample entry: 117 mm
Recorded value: 31.92 mm
